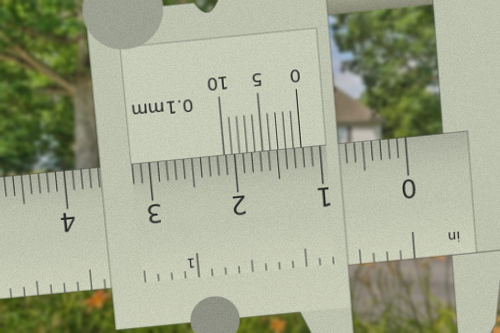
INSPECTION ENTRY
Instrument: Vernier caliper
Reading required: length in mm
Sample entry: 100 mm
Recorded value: 12.2 mm
